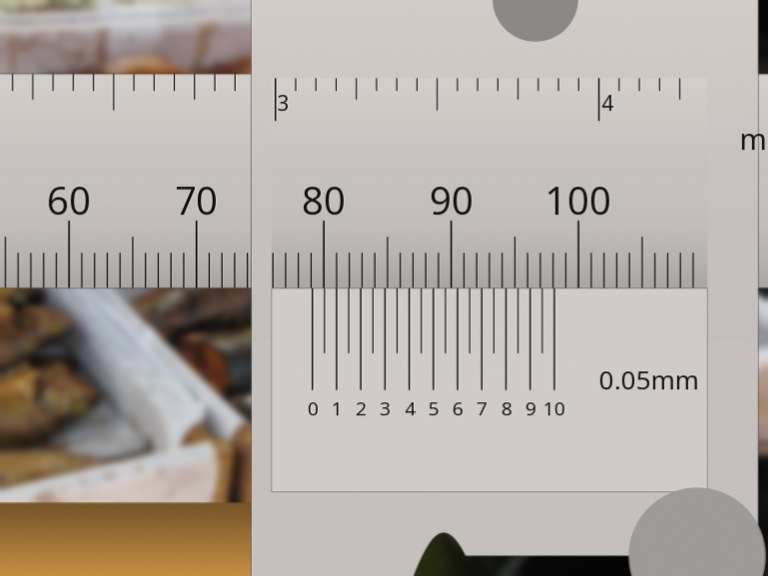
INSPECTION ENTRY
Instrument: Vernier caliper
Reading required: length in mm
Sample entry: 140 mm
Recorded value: 79.1 mm
